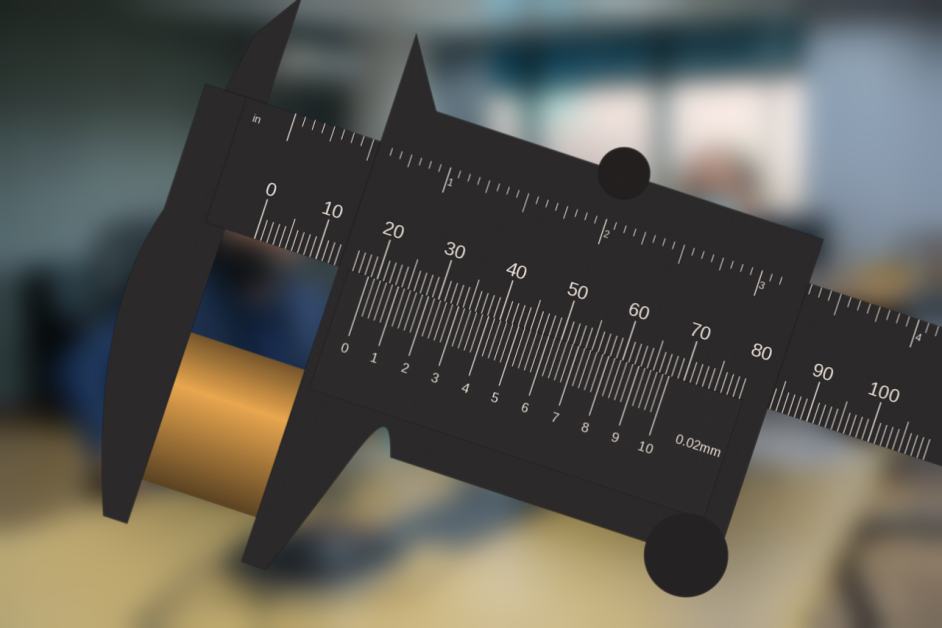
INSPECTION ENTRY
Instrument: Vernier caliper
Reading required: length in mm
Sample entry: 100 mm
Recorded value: 18.6 mm
